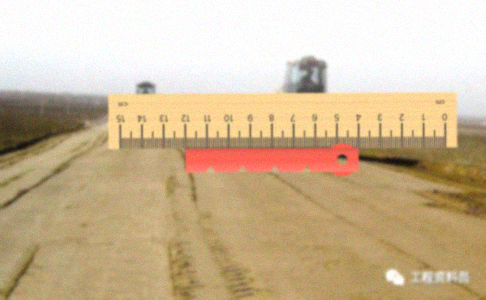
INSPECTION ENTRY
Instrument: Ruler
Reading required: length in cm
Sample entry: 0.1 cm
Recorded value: 8 cm
